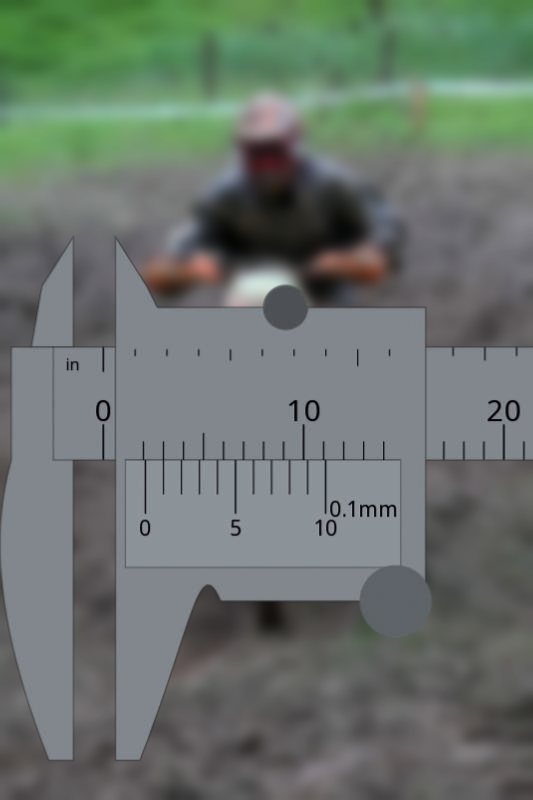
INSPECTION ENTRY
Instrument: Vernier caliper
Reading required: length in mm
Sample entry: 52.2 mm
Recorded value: 2.1 mm
